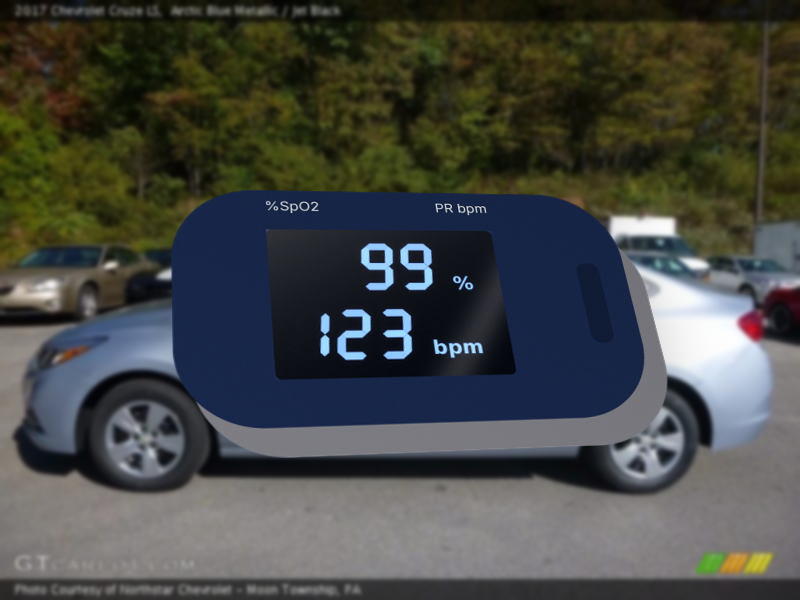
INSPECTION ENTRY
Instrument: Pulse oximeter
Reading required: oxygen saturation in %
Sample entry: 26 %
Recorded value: 99 %
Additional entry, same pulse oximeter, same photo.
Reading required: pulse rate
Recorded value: 123 bpm
